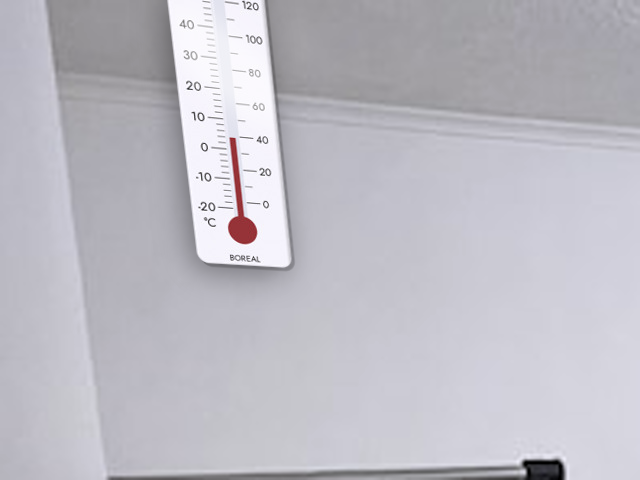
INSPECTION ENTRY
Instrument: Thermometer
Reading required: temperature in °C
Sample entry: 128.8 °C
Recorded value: 4 °C
